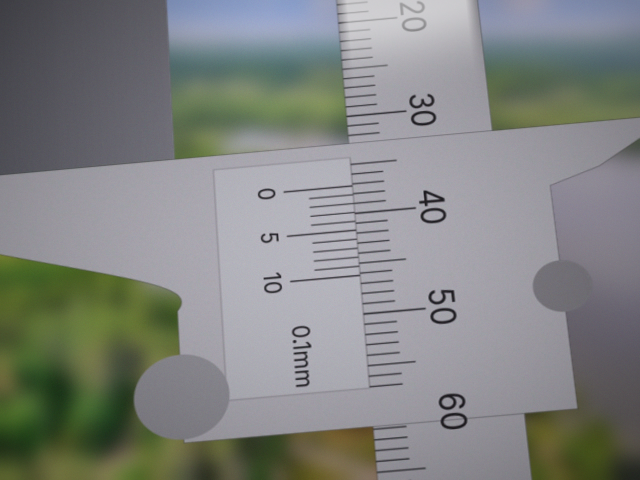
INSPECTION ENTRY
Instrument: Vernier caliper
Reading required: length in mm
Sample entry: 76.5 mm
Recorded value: 37.2 mm
